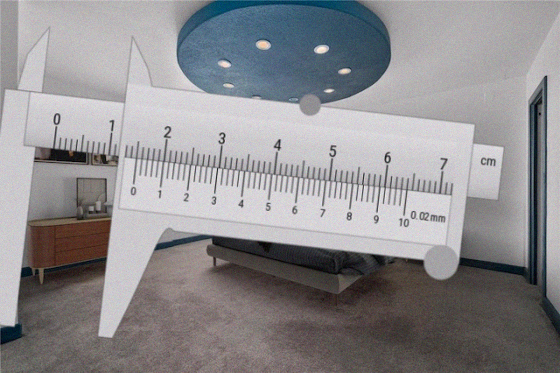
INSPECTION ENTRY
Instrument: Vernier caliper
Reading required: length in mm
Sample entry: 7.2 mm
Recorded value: 15.0 mm
